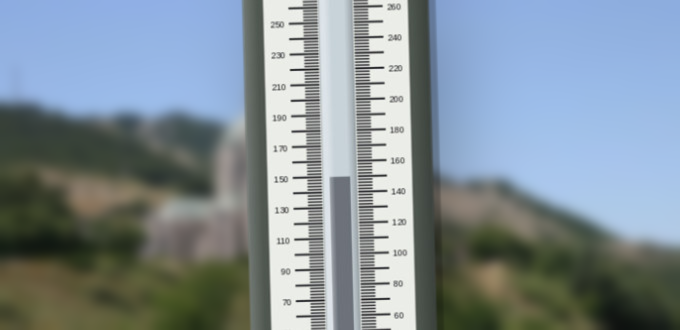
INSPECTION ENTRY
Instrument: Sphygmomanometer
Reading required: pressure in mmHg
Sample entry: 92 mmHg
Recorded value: 150 mmHg
